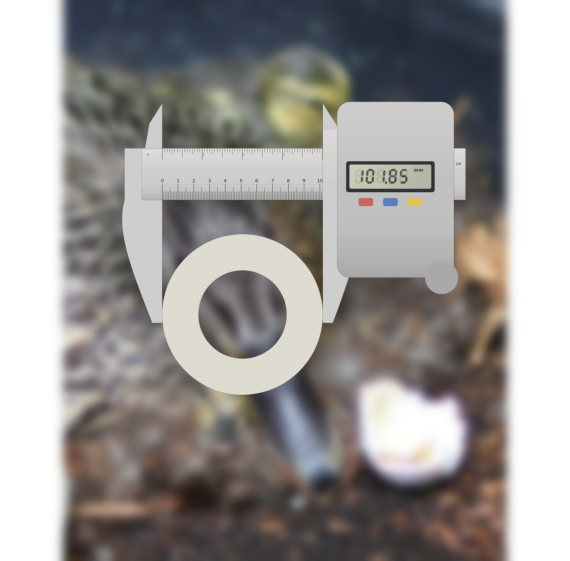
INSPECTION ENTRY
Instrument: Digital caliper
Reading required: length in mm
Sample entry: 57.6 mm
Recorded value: 101.85 mm
